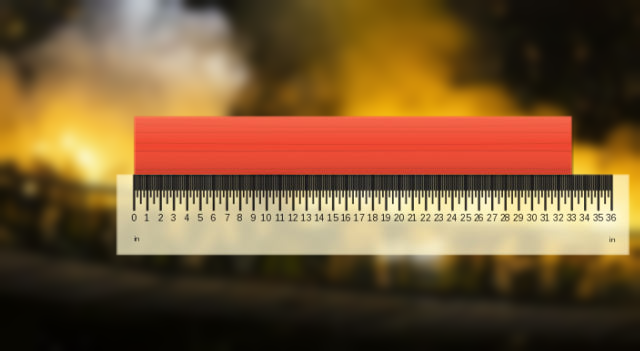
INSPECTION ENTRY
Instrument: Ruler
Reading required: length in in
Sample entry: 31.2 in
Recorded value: 33 in
